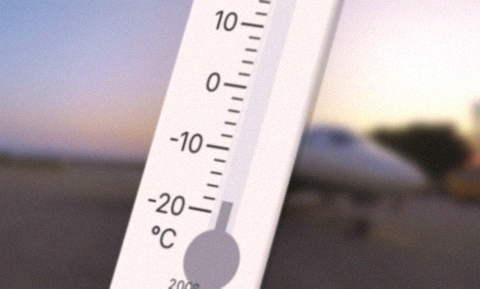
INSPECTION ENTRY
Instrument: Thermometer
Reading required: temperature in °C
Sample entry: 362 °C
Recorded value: -18 °C
